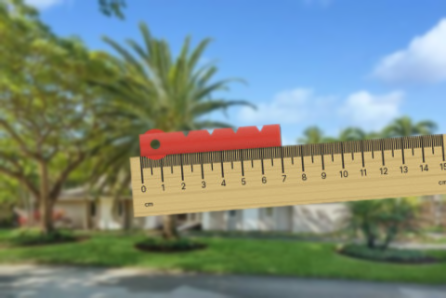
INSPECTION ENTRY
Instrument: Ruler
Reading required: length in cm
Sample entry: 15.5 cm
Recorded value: 7 cm
